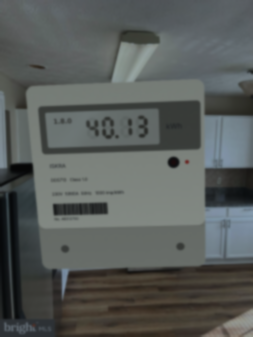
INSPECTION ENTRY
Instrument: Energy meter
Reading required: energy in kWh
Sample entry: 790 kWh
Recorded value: 40.13 kWh
